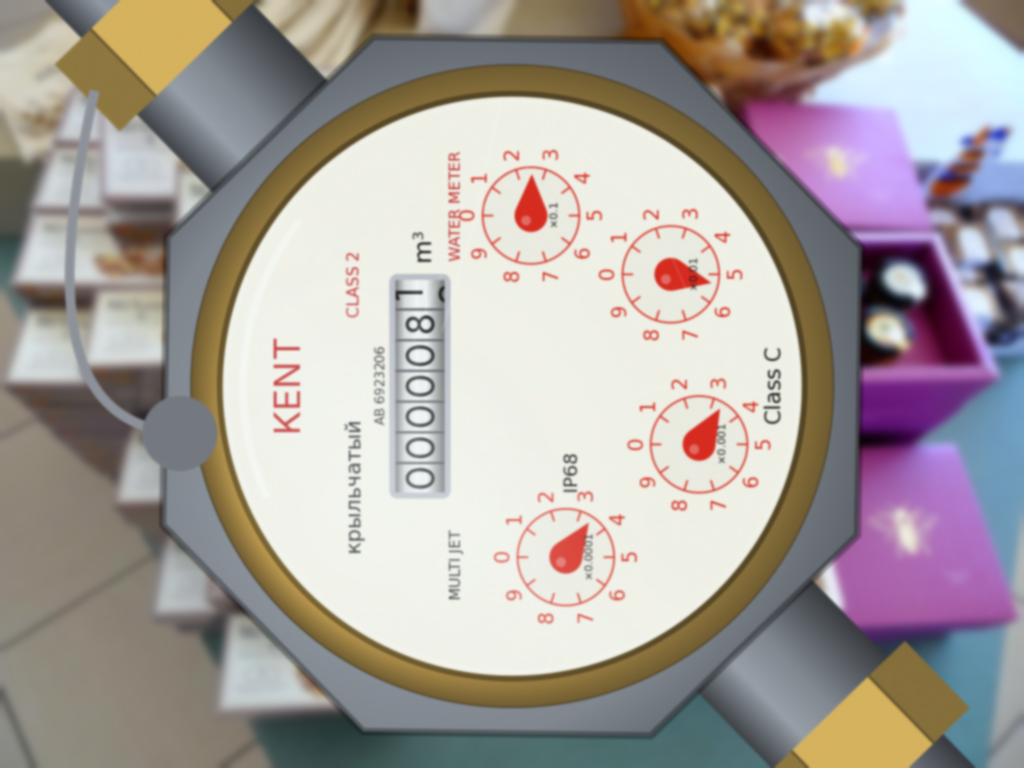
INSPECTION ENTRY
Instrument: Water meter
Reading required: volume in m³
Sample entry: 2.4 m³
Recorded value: 81.2533 m³
